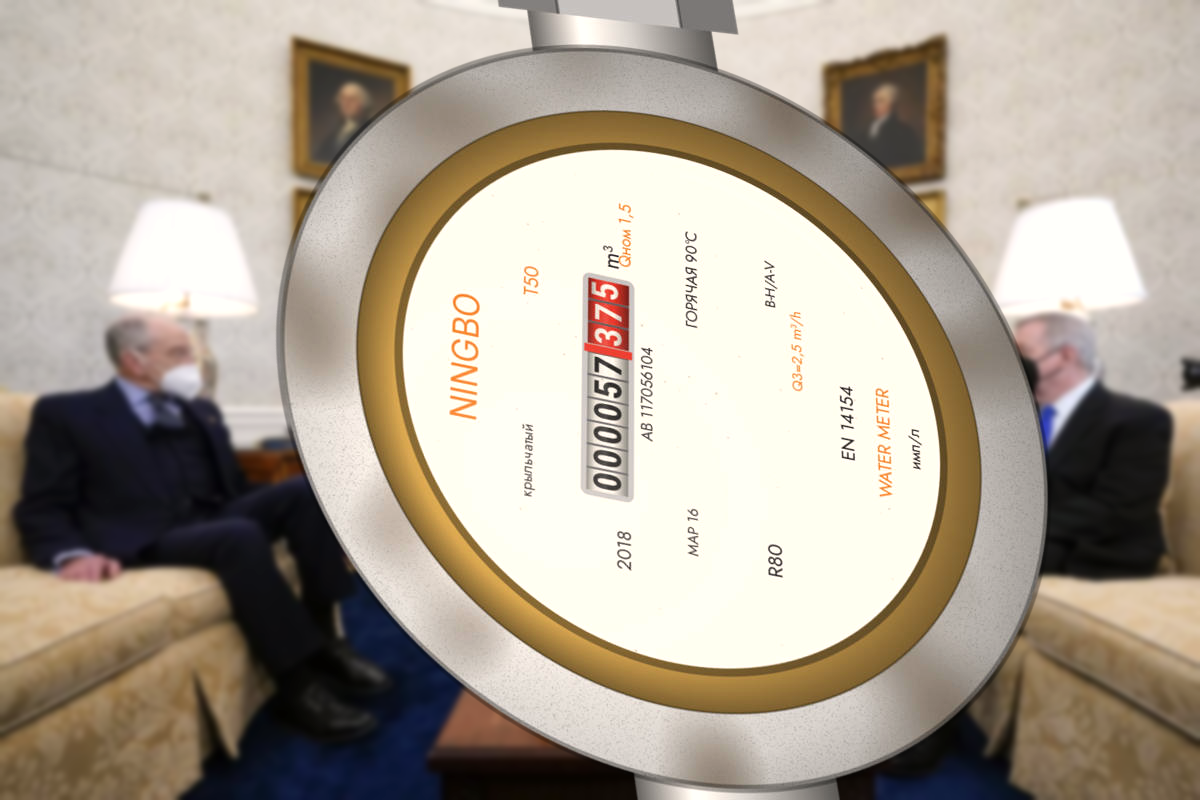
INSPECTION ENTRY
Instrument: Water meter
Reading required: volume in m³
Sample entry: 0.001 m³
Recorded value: 57.375 m³
